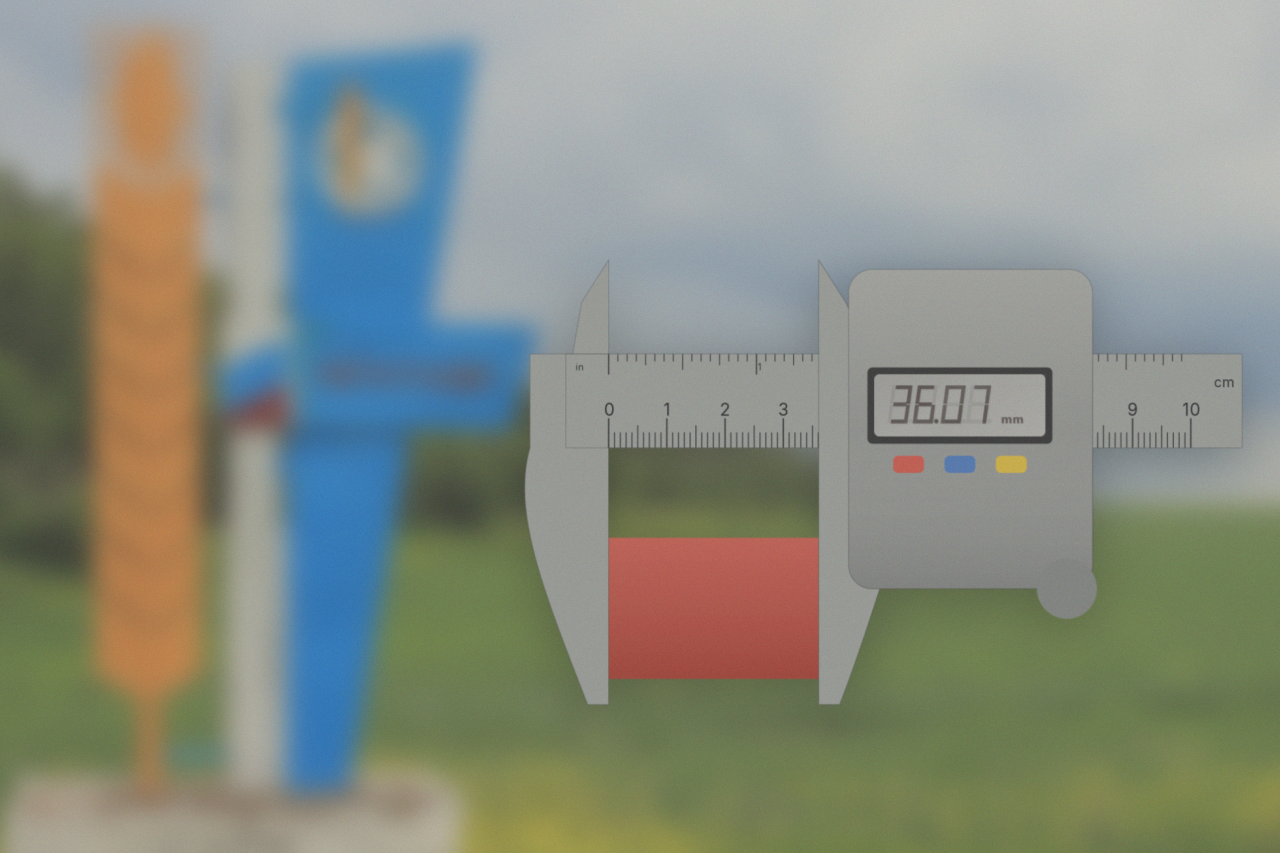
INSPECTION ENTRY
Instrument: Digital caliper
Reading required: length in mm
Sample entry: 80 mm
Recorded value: 36.07 mm
